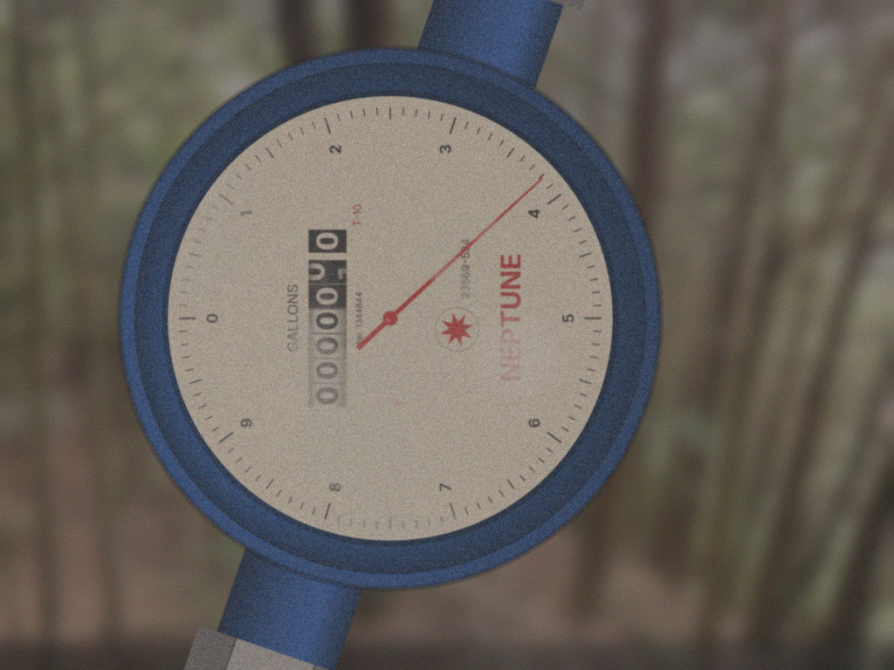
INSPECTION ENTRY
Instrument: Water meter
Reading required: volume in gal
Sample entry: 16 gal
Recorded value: 3.8 gal
